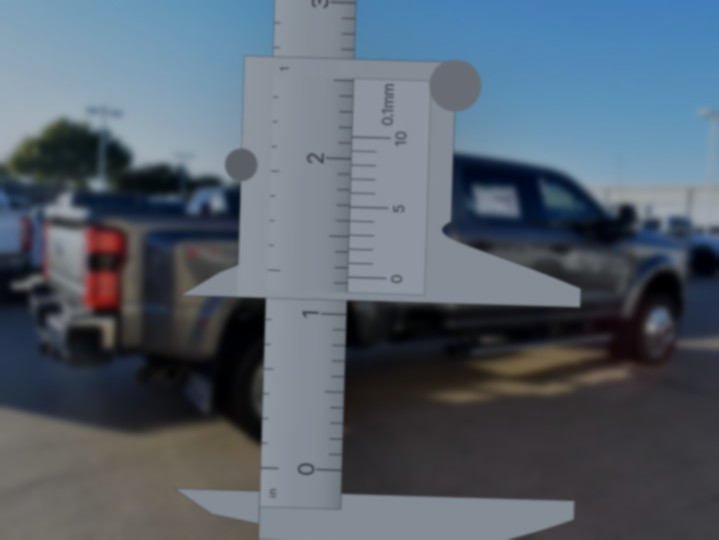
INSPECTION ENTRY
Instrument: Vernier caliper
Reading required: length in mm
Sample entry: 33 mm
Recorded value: 12.4 mm
